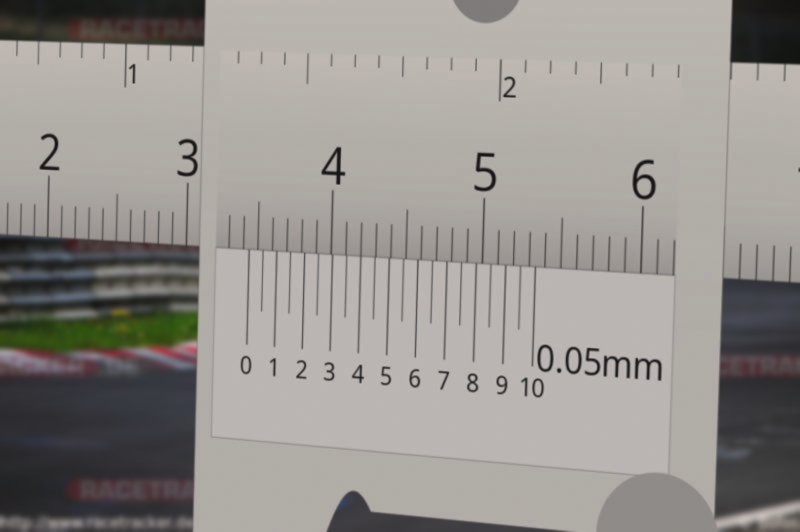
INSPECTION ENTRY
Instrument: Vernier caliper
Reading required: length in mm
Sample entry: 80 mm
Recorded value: 34.4 mm
